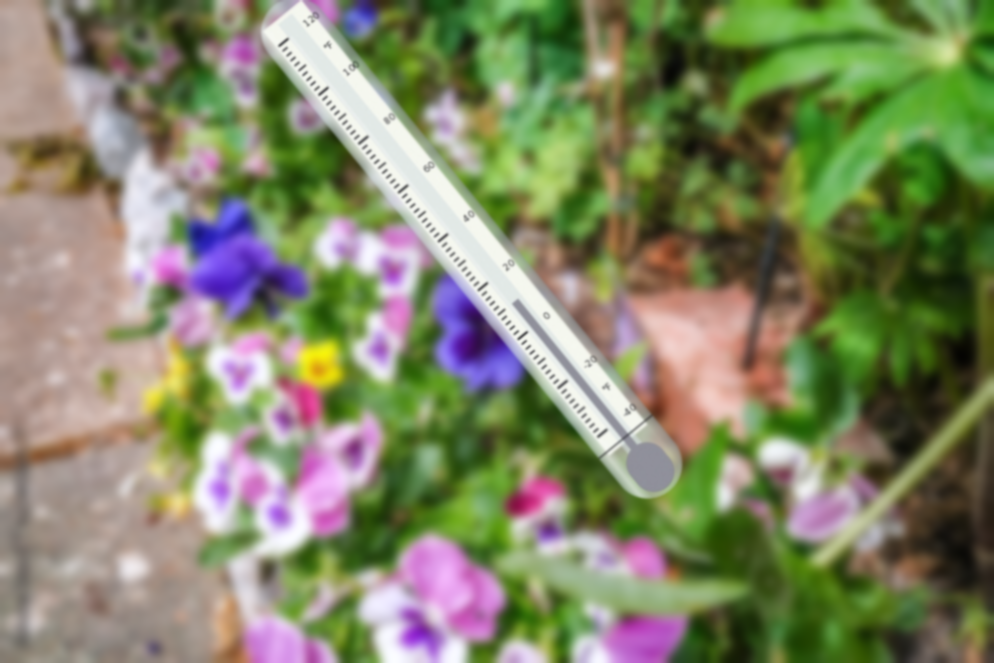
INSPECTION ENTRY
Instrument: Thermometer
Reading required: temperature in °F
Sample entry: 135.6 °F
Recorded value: 10 °F
